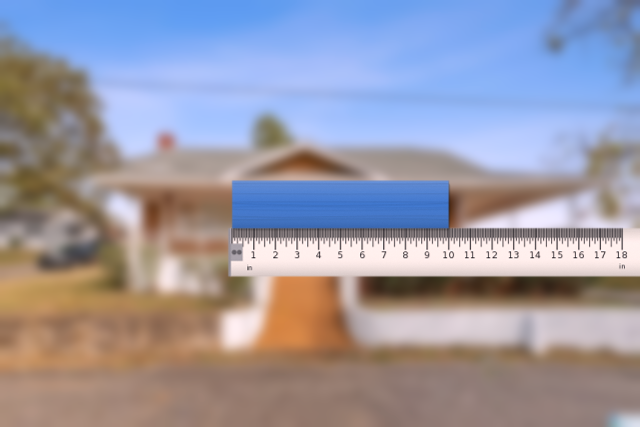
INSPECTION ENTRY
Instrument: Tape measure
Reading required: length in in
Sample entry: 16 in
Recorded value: 10 in
